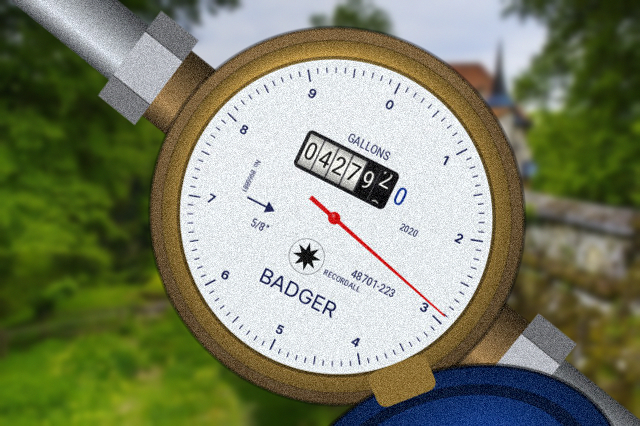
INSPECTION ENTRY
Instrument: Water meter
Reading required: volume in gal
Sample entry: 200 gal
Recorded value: 427922.9 gal
